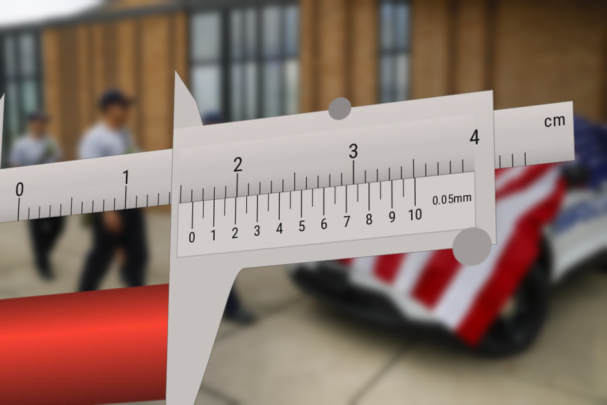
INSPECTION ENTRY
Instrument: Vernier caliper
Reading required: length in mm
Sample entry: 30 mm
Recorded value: 16.1 mm
